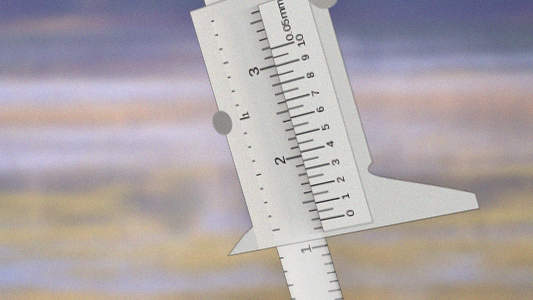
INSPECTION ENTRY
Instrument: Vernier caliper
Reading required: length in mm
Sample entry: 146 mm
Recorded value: 12.8 mm
